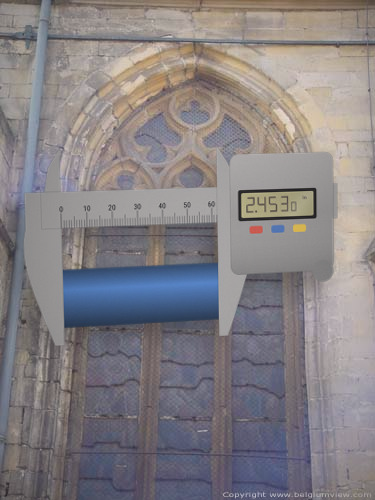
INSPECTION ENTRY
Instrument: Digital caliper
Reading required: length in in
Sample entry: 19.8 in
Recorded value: 2.4530 in
